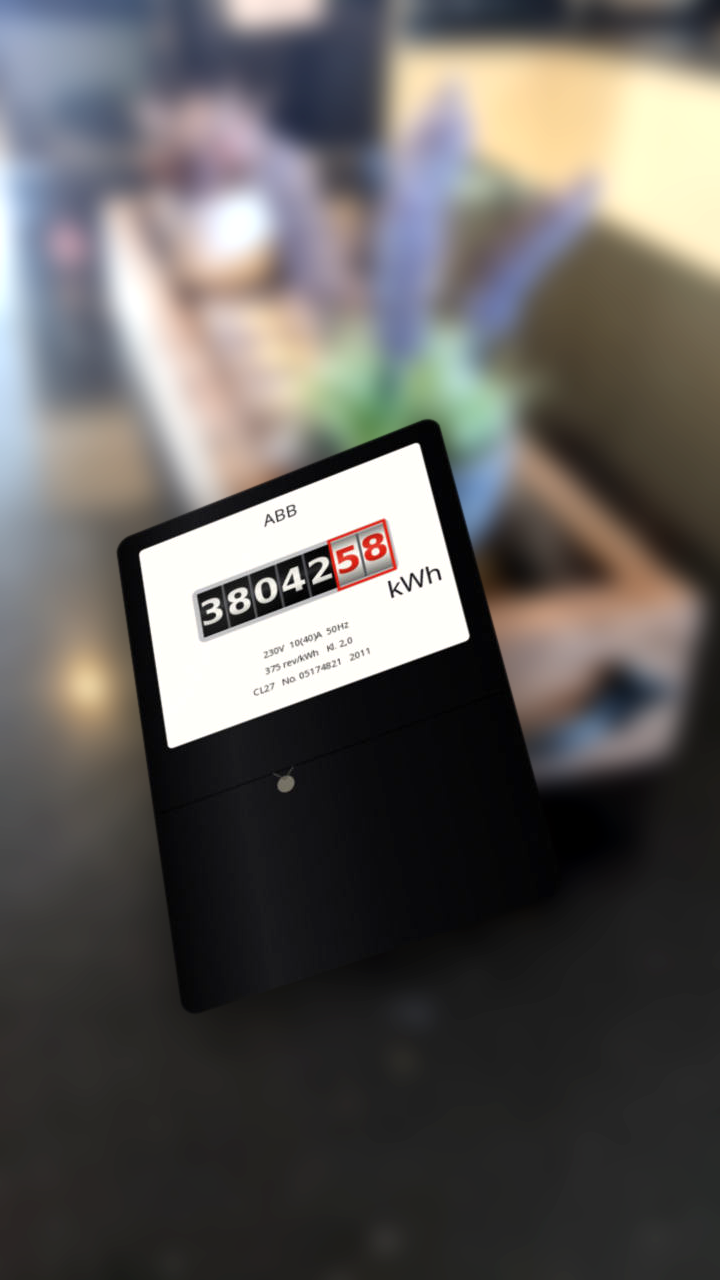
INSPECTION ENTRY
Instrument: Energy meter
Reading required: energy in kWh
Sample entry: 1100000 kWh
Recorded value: 38042.58 kWh
